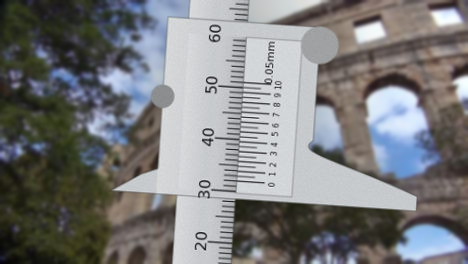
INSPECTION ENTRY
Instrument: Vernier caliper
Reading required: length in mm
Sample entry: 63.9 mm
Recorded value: 32.0 mm
